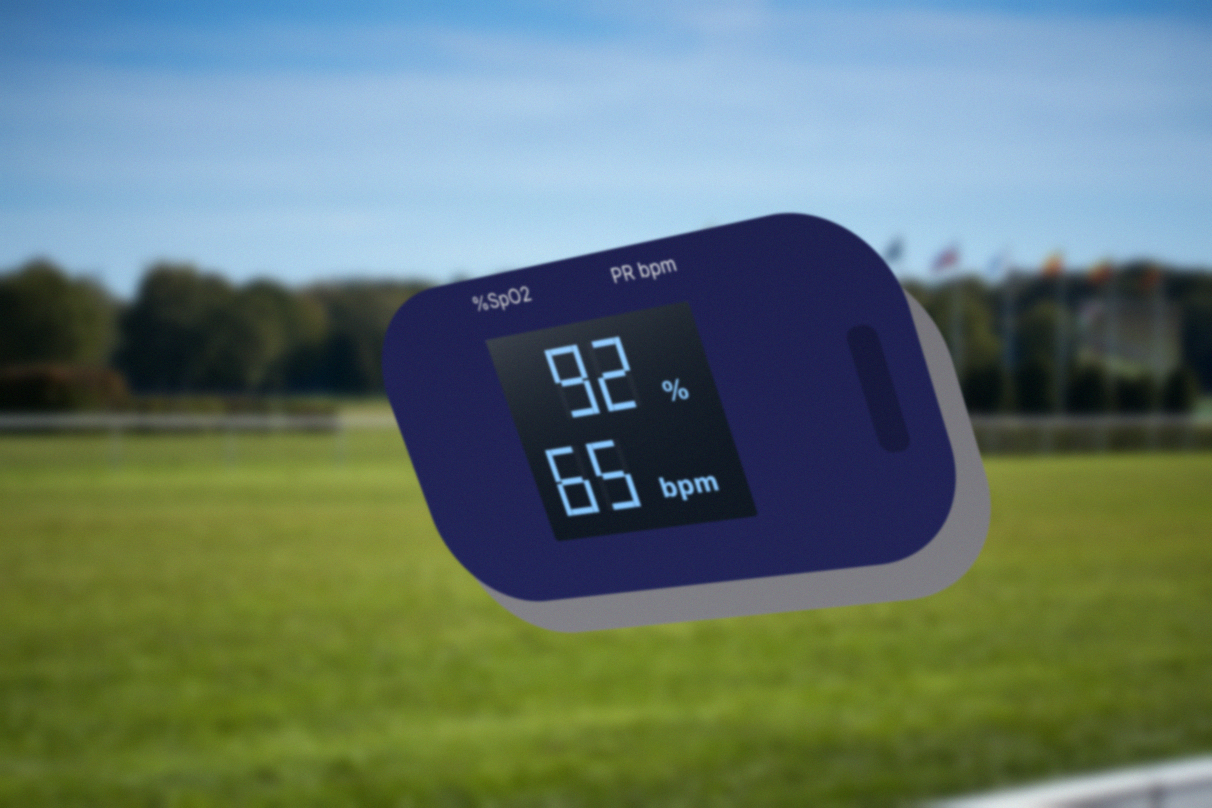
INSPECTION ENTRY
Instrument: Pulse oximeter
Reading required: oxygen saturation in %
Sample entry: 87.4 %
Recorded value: 92 %
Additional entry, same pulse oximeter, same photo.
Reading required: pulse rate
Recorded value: 65 bpm
